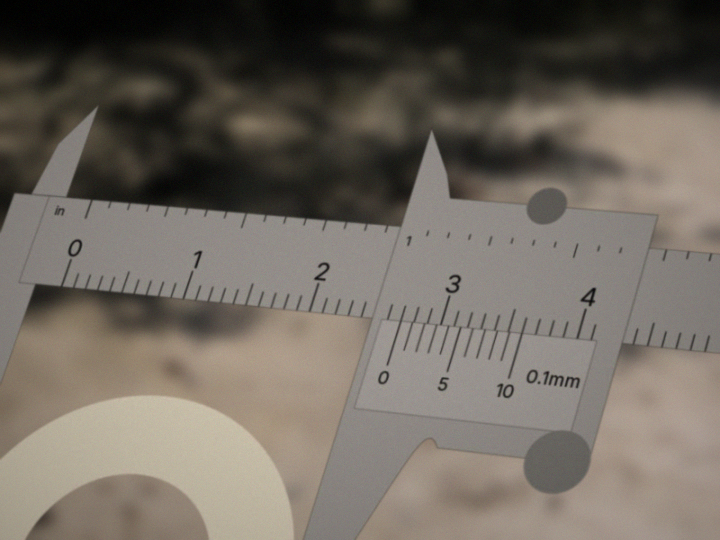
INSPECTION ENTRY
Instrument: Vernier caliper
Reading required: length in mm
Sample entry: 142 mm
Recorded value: 27.0 mm
